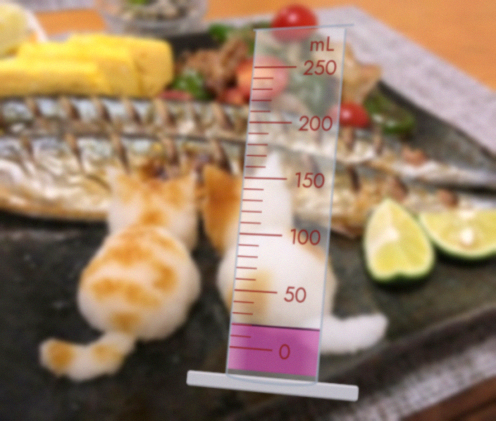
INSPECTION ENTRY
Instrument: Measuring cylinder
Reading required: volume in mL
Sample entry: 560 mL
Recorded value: 20 mL
